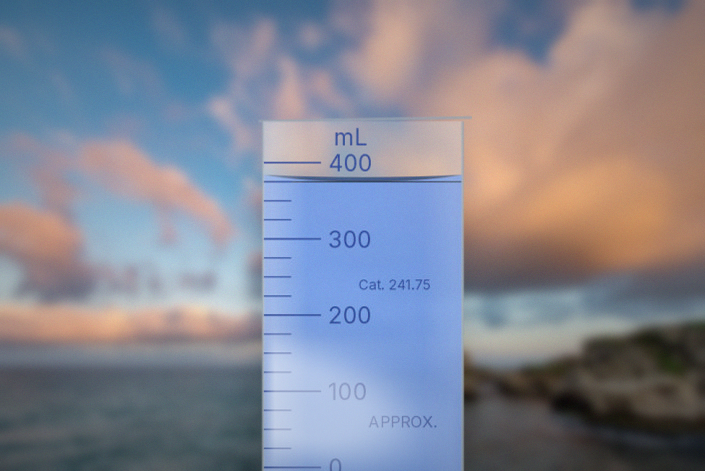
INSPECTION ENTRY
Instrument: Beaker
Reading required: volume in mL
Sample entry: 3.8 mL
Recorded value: 375 mL
